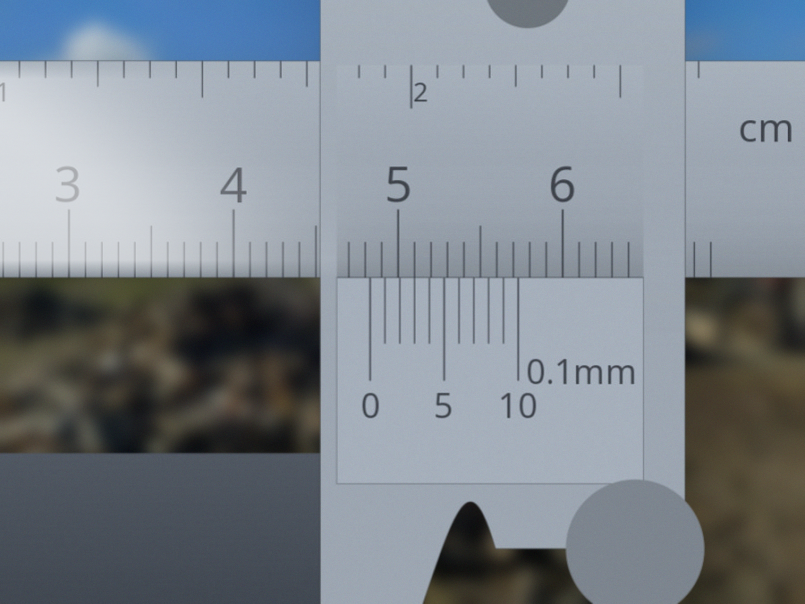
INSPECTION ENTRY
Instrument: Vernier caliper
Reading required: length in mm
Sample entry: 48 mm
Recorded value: 48.3 mm
